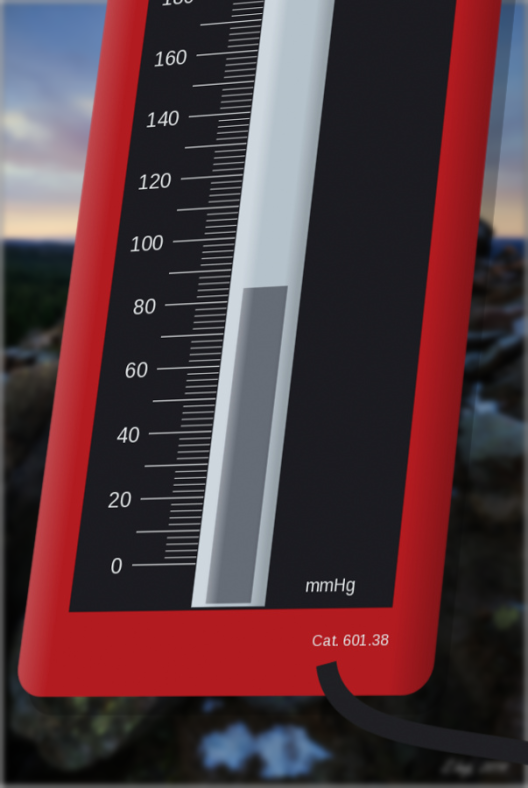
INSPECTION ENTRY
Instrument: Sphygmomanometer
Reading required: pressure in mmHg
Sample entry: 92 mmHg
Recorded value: 84 mmHg
